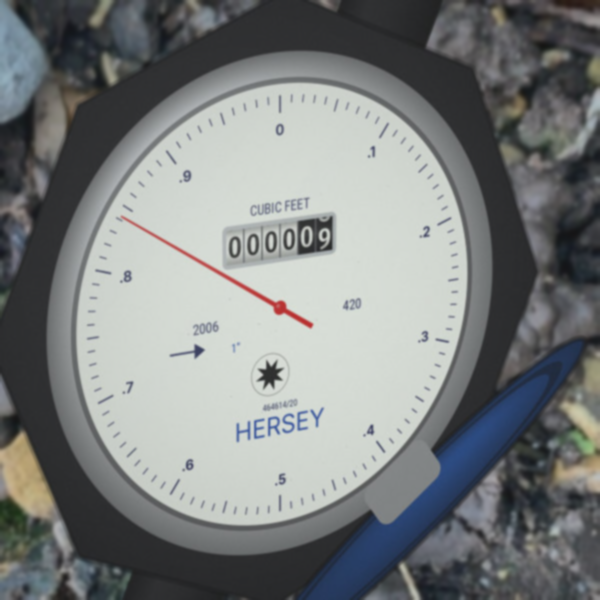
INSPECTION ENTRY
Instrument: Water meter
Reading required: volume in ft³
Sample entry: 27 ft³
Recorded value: 8.84 ft³
